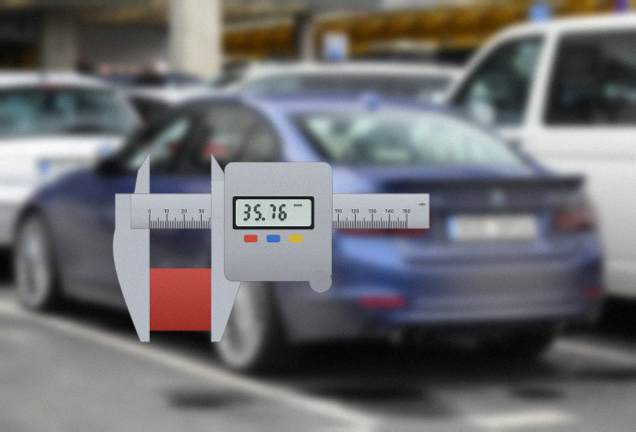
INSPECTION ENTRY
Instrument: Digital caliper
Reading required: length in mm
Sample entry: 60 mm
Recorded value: 35.76 mm
